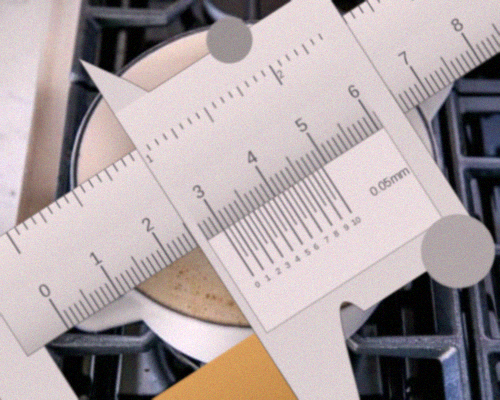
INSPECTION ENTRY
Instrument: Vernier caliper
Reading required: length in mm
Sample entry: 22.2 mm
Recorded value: 30.0 mm
